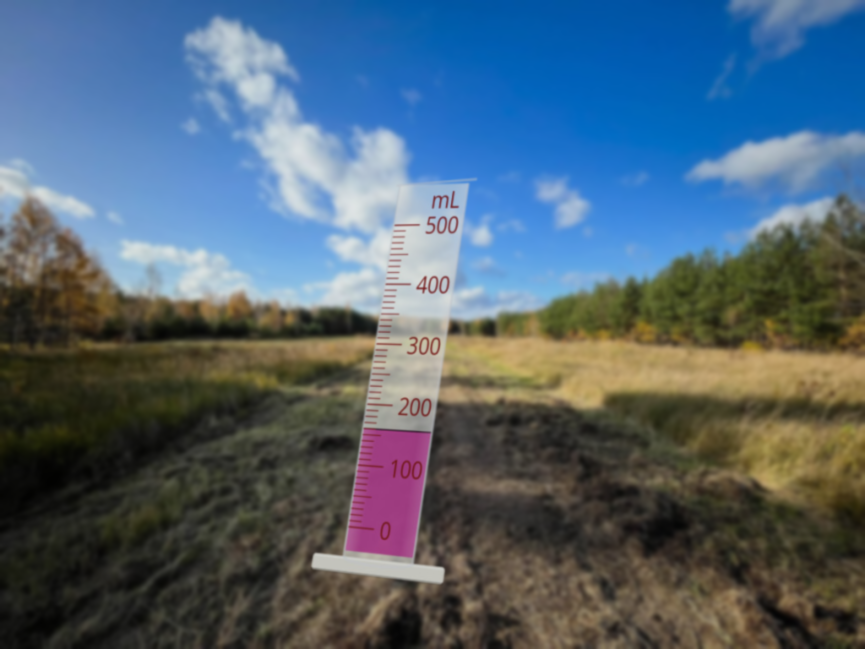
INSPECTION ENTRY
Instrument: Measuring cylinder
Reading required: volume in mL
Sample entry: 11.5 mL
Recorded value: 160 mL
